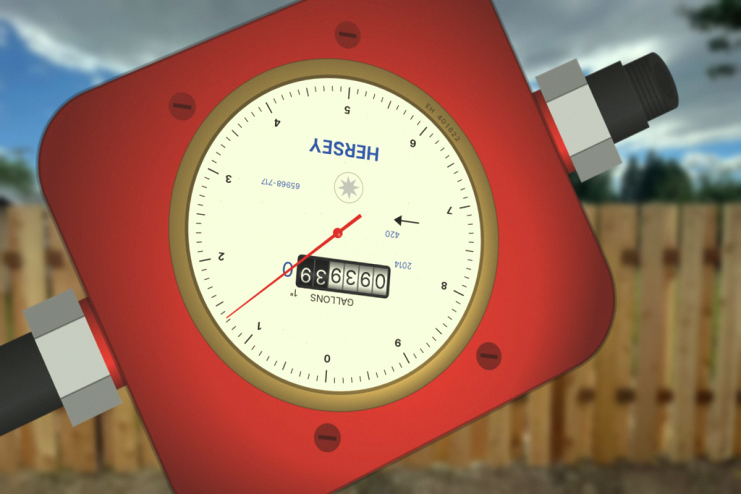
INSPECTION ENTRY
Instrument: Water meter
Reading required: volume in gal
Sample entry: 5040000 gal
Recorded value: 939391.3 gal
